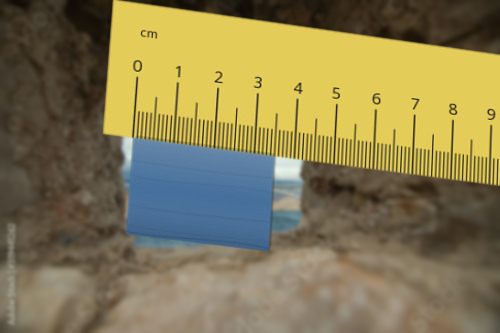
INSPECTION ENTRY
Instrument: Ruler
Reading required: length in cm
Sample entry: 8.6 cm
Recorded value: 3.5 cm
